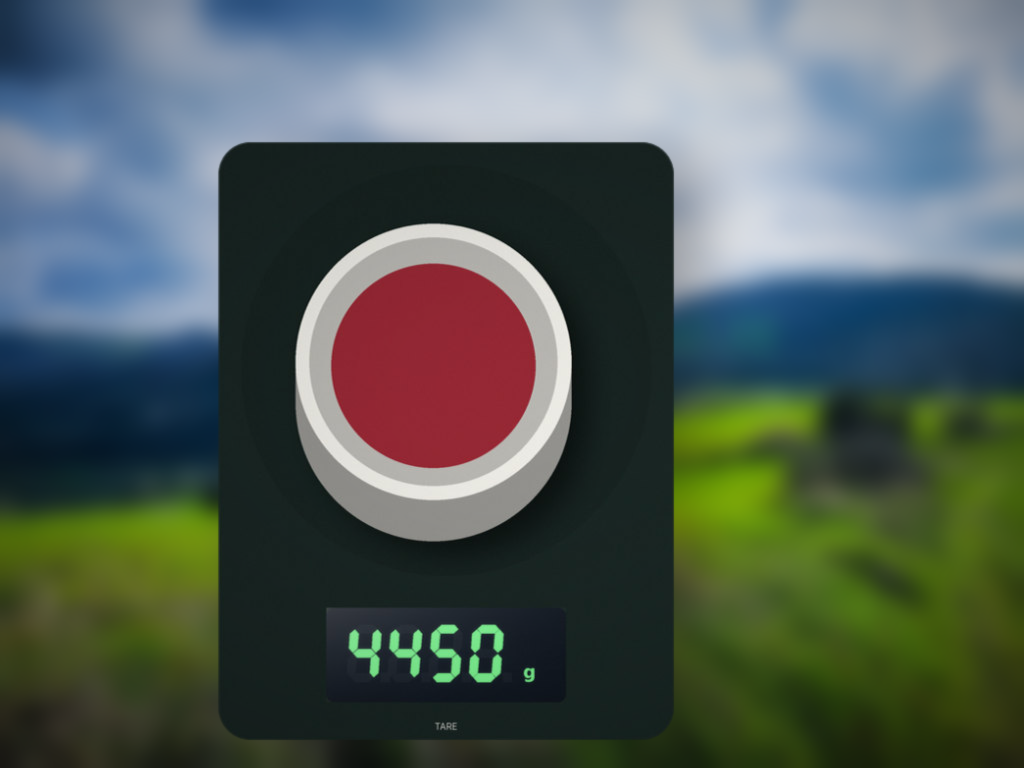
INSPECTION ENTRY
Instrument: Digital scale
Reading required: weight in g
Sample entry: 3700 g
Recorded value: 4450 g
